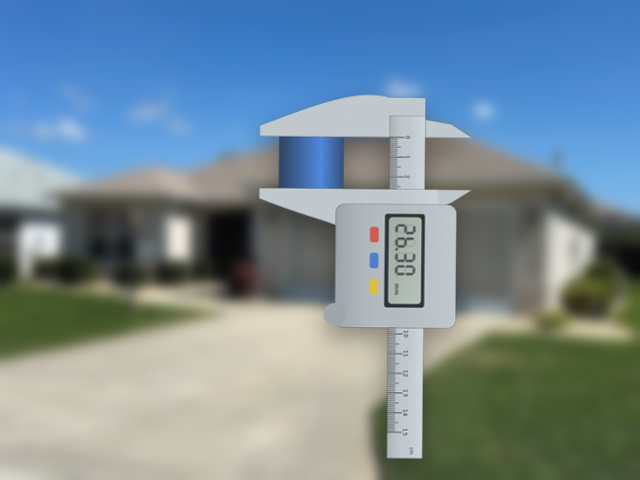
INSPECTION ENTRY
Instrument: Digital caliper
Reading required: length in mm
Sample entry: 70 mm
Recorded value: 26.30 mm
